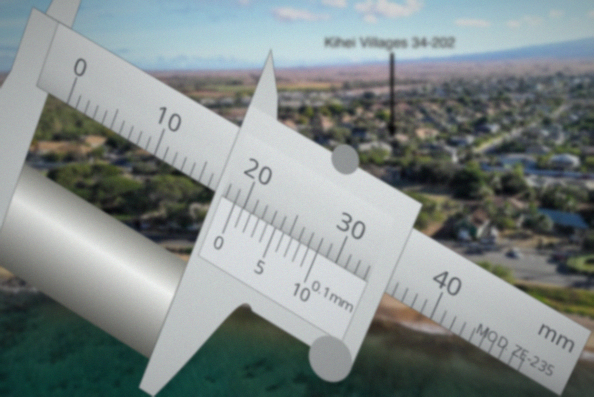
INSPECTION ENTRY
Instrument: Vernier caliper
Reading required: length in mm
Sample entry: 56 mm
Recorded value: 19.0 mm
